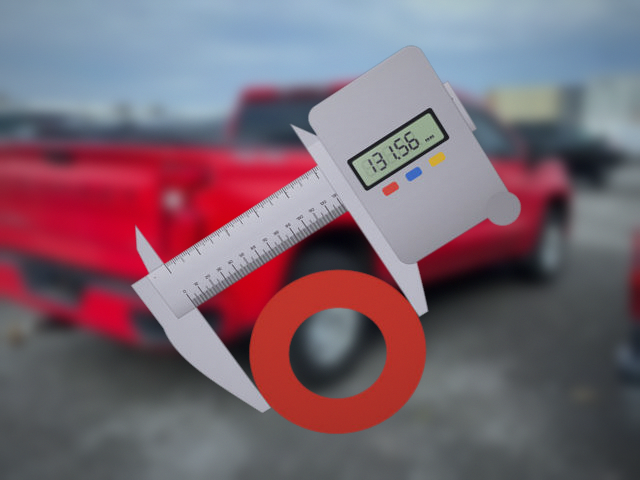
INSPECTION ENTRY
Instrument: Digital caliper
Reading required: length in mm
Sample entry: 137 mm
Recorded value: 131.56 mm
